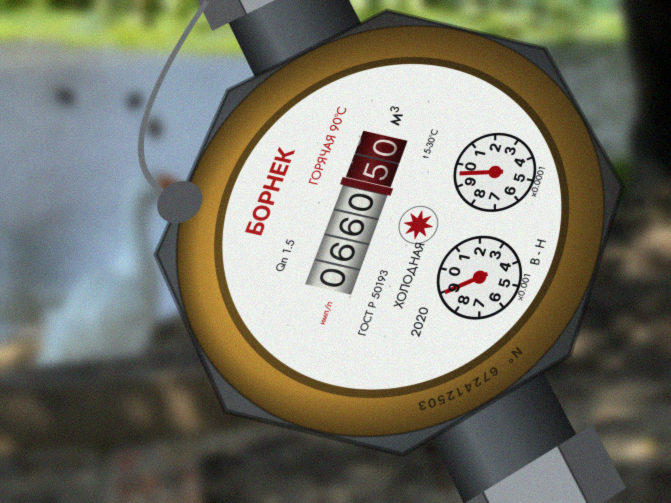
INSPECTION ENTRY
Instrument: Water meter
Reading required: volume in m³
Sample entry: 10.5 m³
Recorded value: 660.4989 m³
